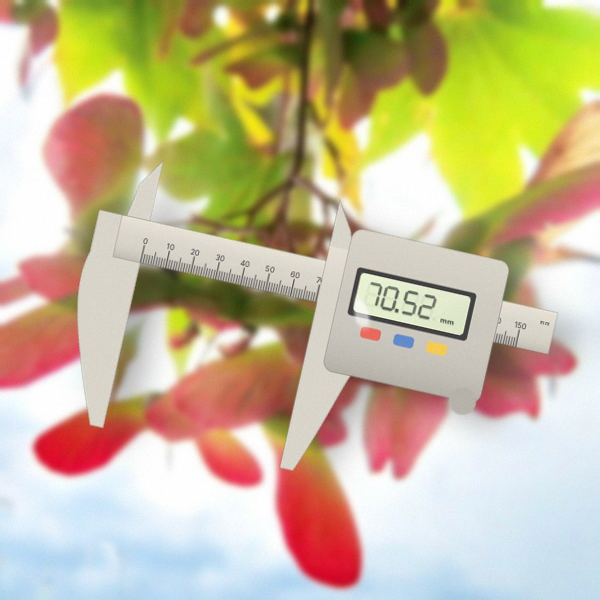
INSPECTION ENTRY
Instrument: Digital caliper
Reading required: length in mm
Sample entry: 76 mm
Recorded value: 70.52 mm
